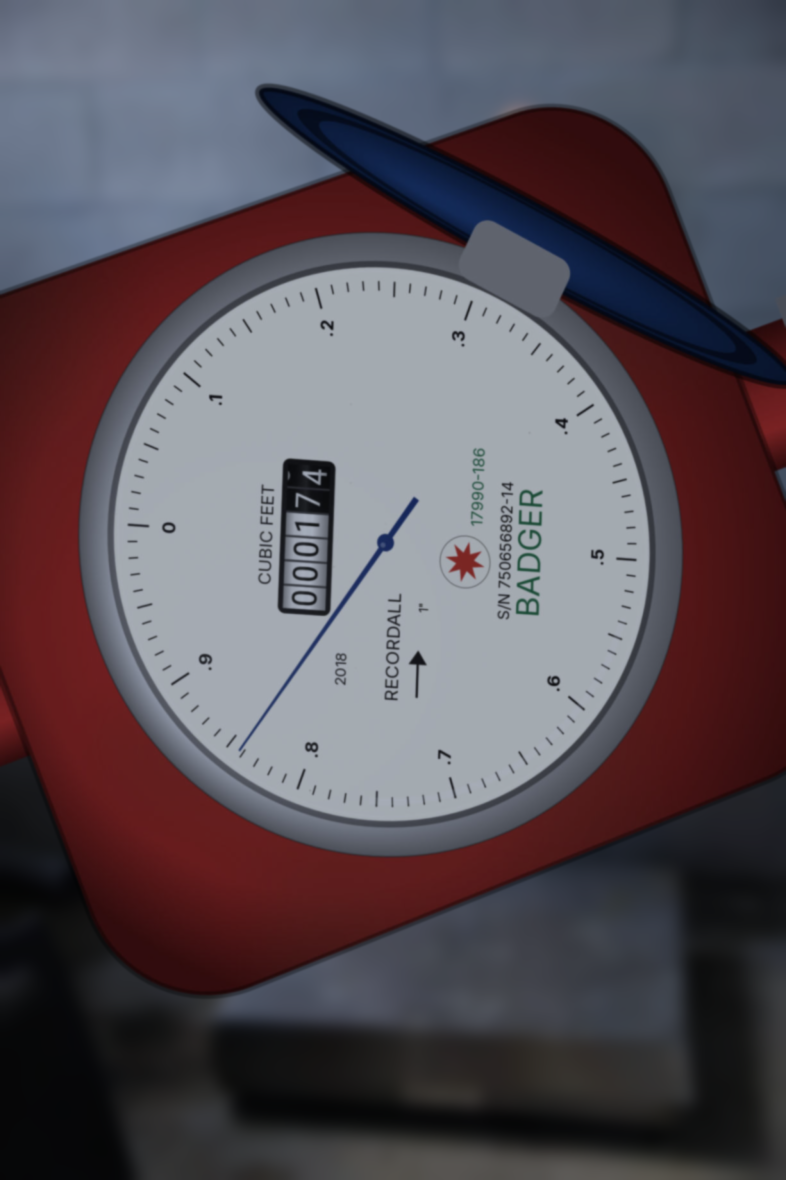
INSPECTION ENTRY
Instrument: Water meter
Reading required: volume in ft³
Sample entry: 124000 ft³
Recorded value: 173.84 ft³
